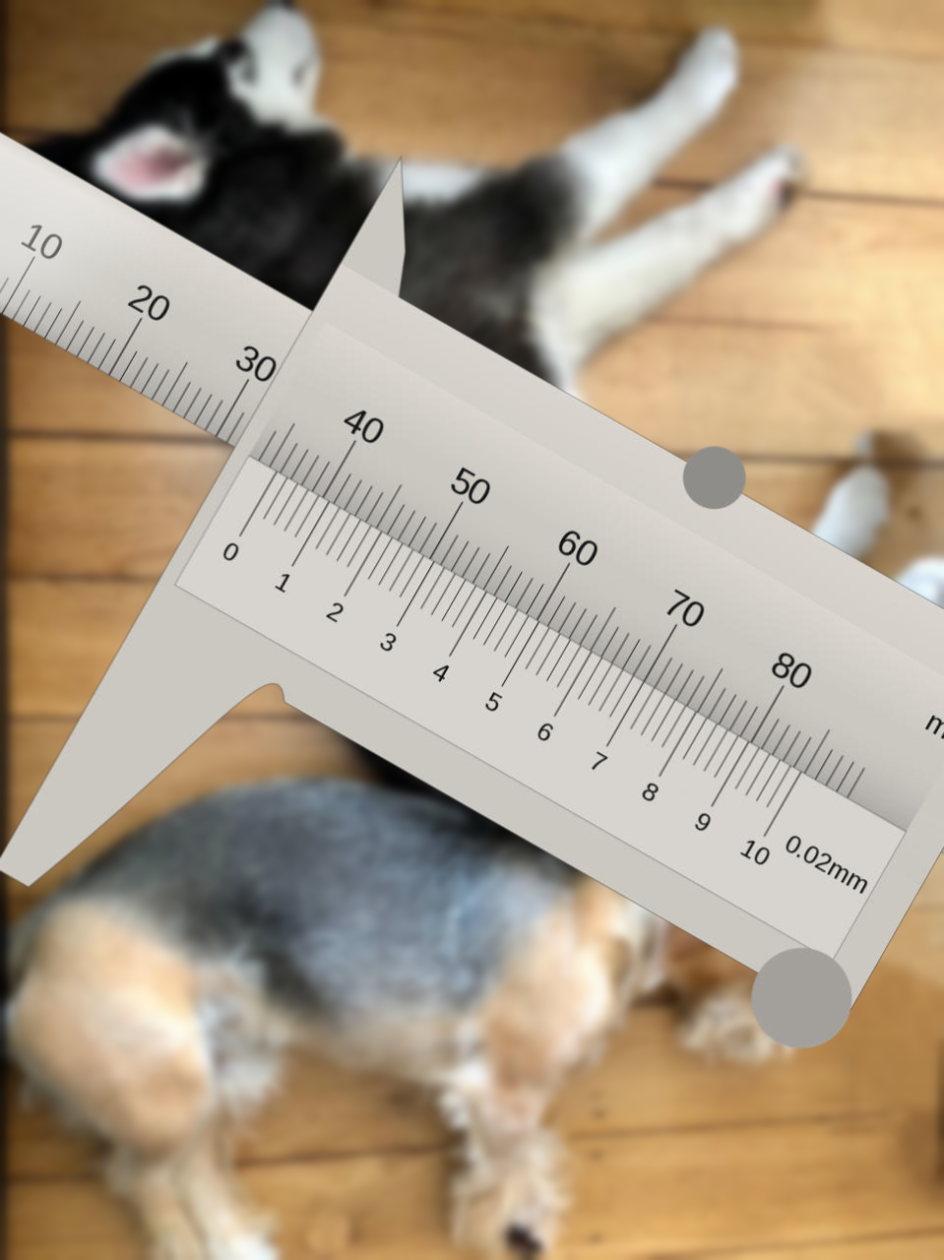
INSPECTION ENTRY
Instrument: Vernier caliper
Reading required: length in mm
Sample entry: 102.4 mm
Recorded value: 35.7 mm
